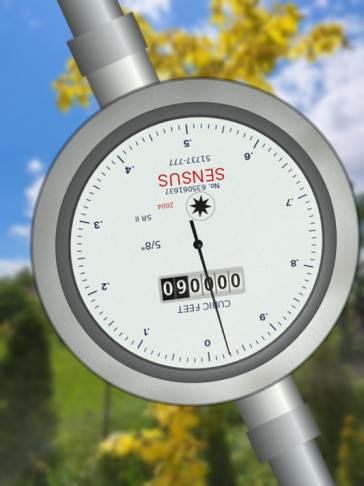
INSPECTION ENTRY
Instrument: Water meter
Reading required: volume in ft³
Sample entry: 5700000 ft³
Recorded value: 59.97 ft³
